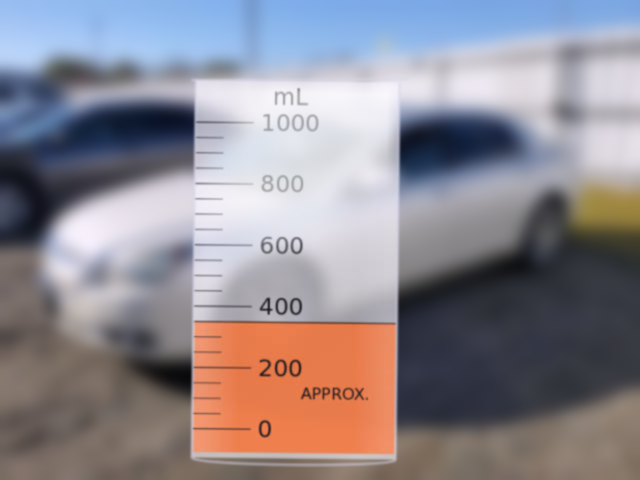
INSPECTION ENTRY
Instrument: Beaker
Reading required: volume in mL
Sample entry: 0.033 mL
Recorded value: 350 mL
